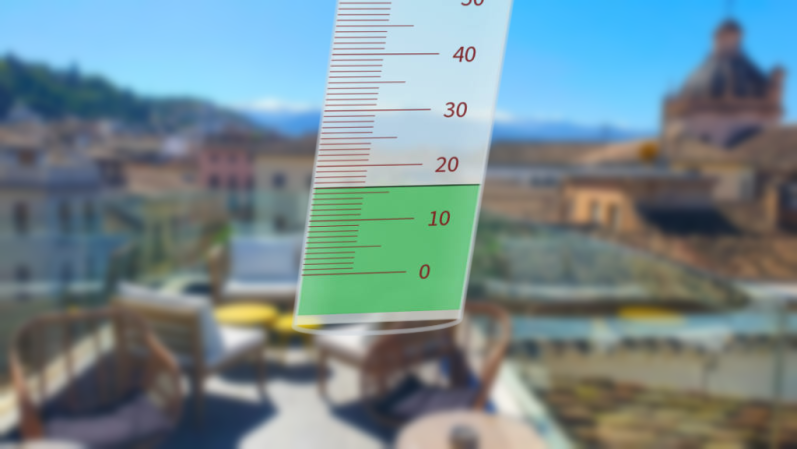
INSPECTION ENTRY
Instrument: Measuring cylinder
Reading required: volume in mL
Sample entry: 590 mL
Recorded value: 16 mL
